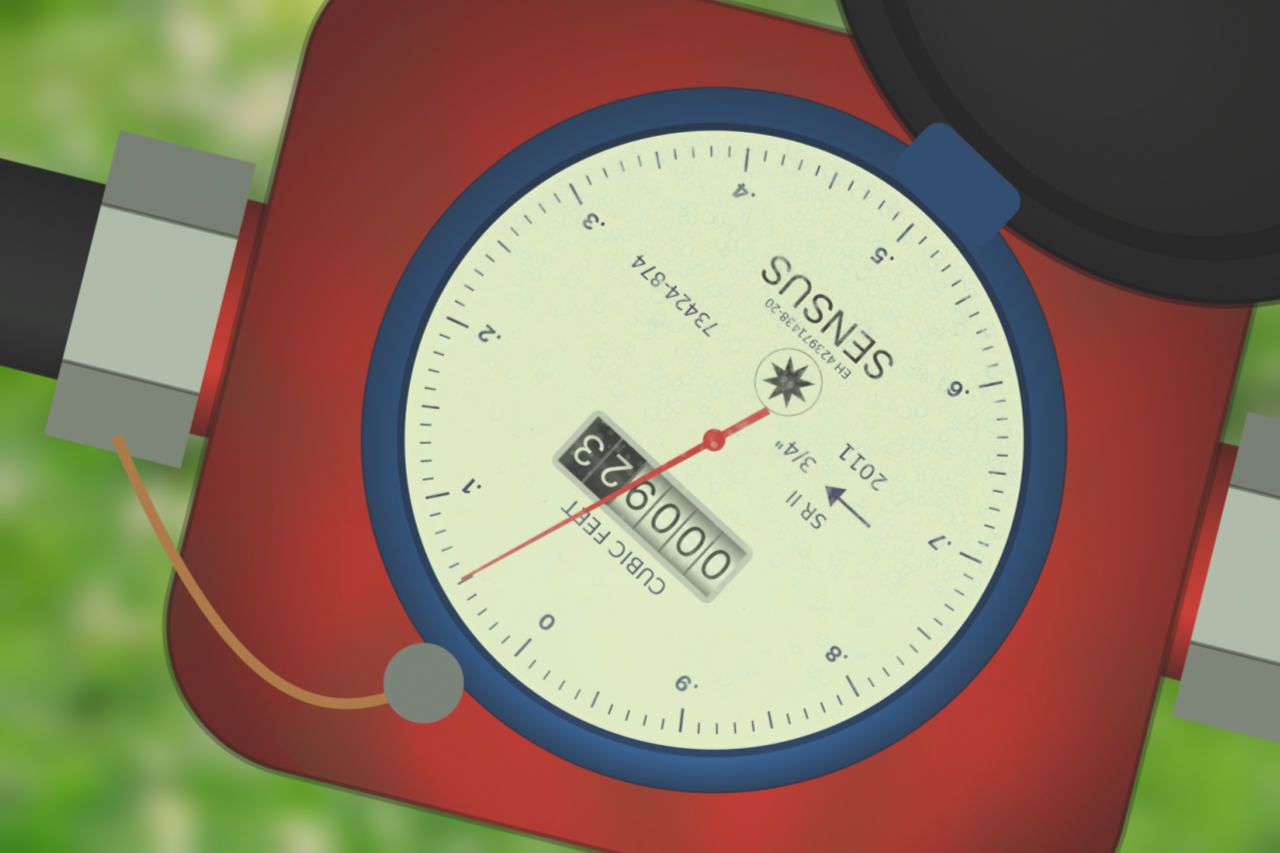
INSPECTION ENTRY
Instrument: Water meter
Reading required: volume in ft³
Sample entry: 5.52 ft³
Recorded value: 923.05 ft³
